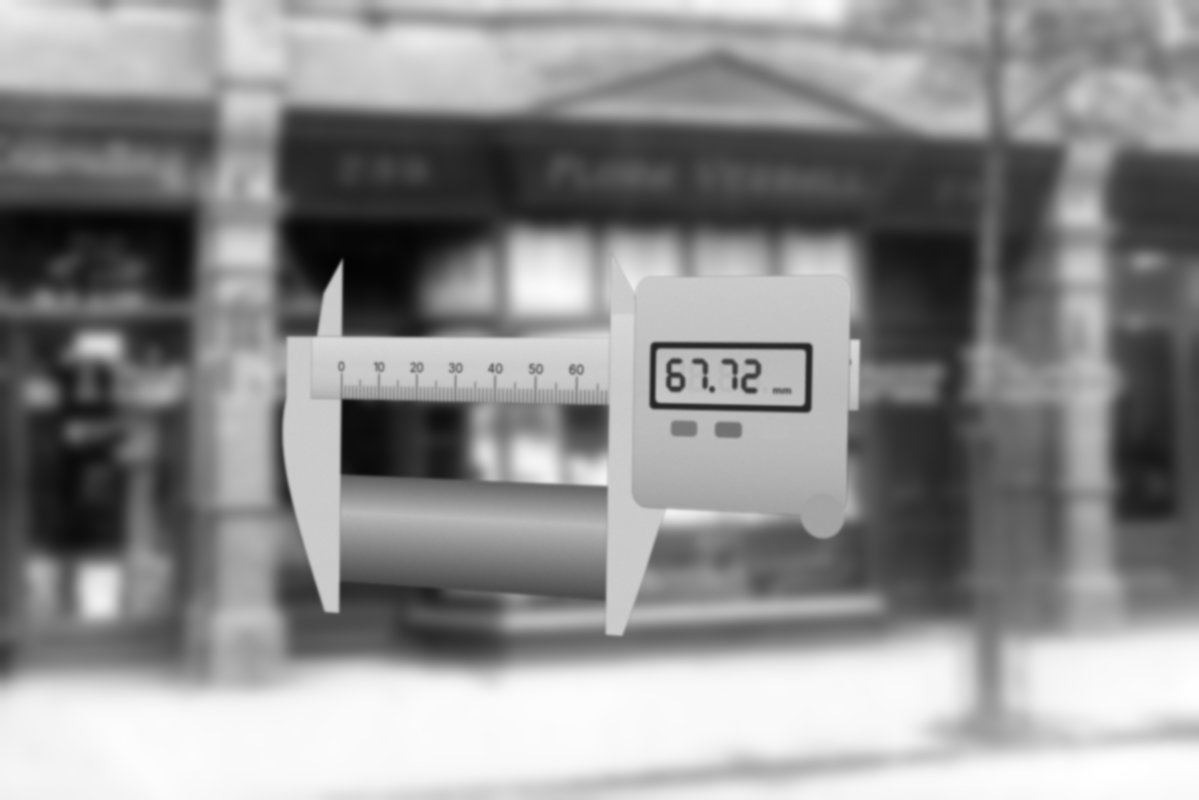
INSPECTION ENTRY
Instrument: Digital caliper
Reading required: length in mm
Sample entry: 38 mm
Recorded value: 67.72 mm
